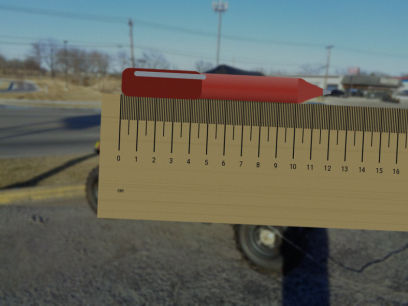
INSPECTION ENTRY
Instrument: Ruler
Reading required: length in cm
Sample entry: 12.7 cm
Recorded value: 12 cm
